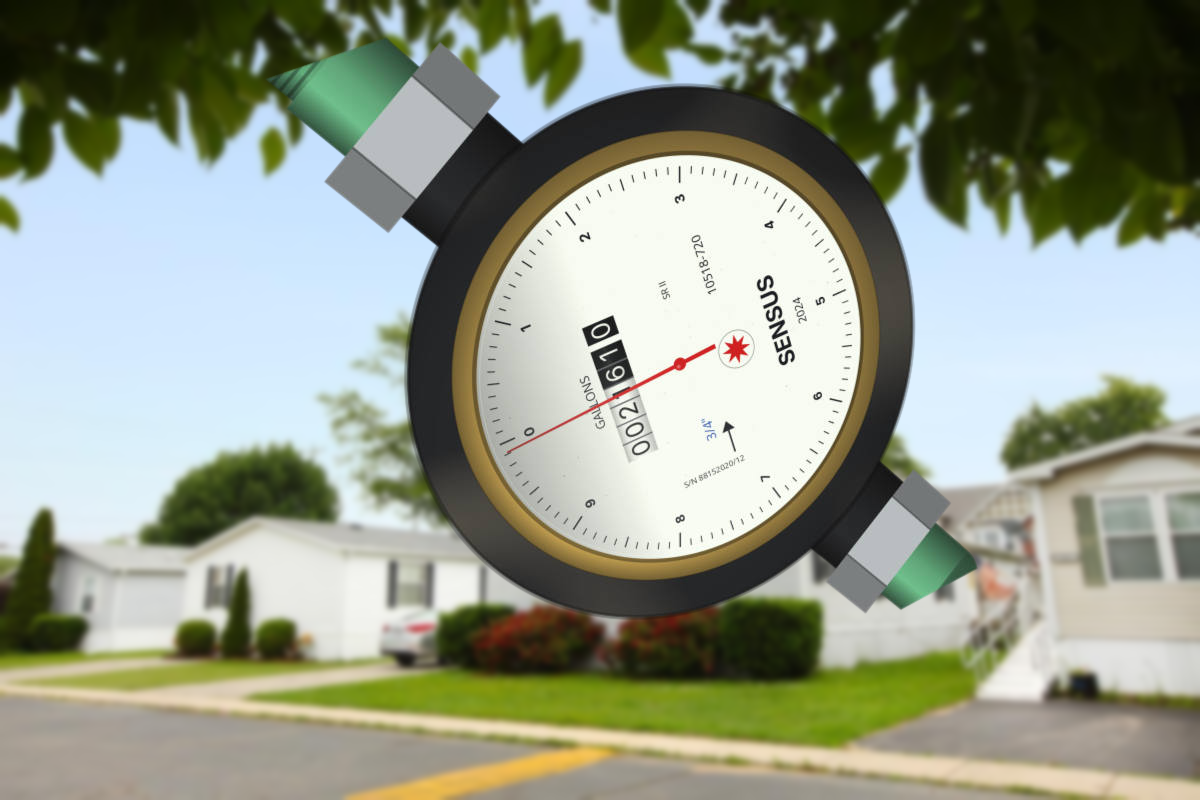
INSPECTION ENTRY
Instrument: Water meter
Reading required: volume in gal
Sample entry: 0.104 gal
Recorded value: 21609.9 gal
